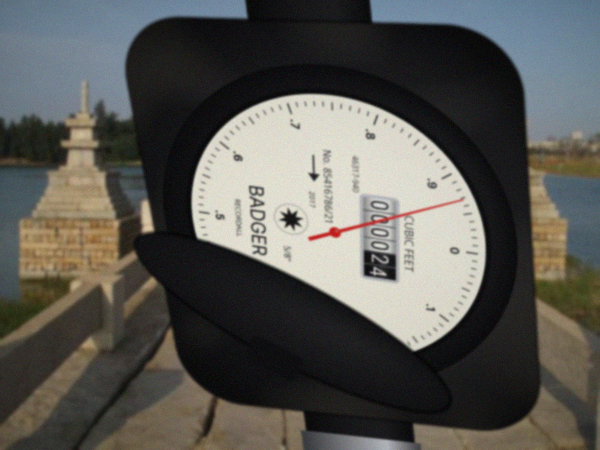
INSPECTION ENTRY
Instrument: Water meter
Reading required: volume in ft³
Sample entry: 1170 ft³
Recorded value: 23.93 ft³
